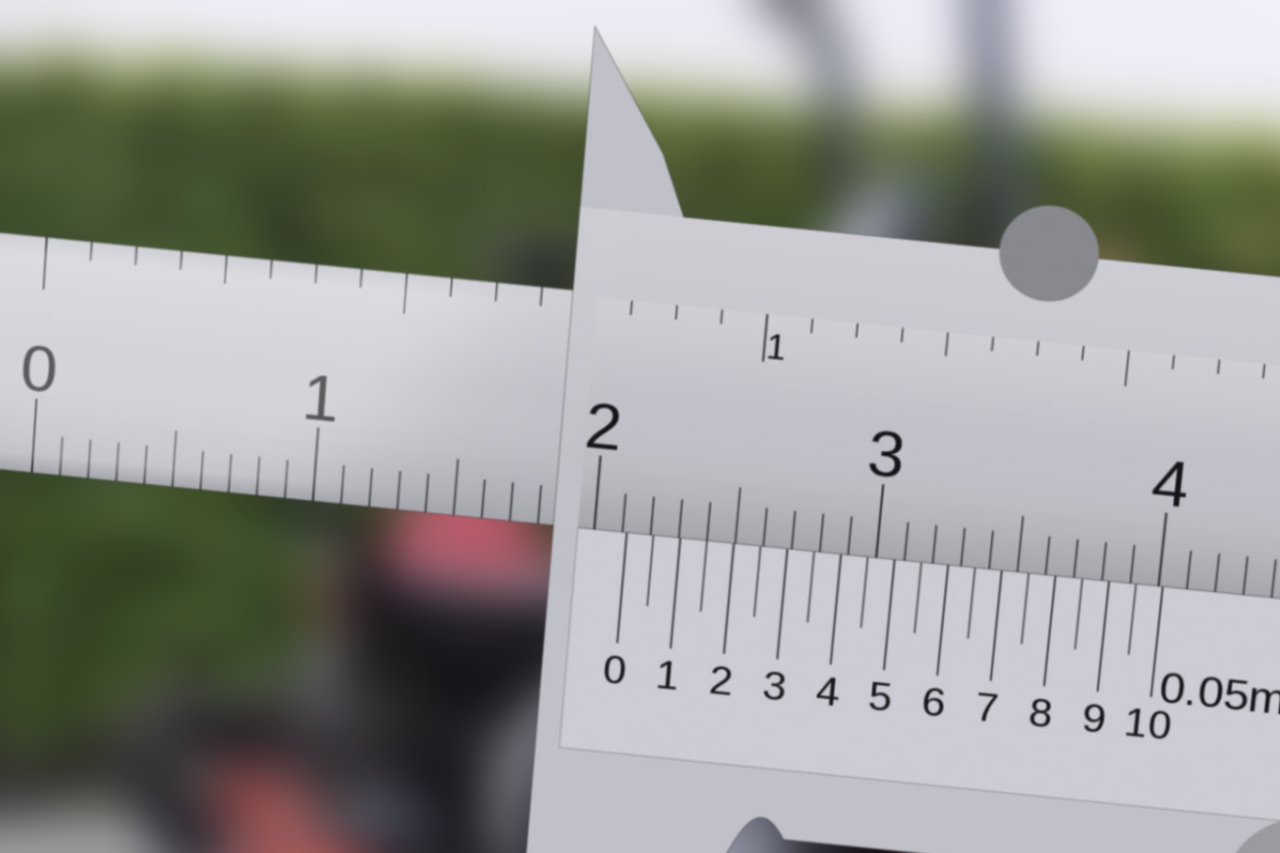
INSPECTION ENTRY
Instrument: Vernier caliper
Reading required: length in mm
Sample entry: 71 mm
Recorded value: 21.15 mm
